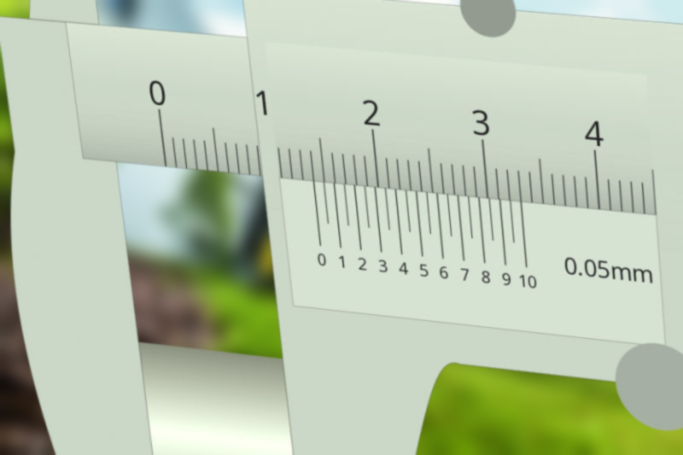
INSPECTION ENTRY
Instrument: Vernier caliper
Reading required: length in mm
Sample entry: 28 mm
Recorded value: 14.0 mm
